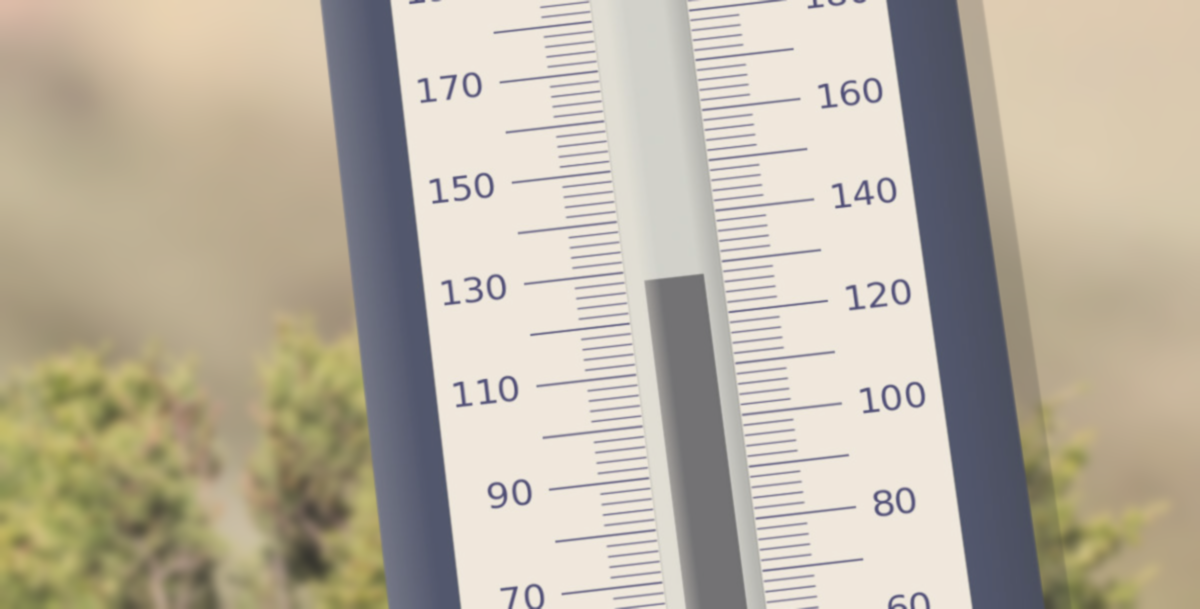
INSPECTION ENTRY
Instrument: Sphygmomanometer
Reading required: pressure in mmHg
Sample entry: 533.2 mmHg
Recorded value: 128 mmHg
